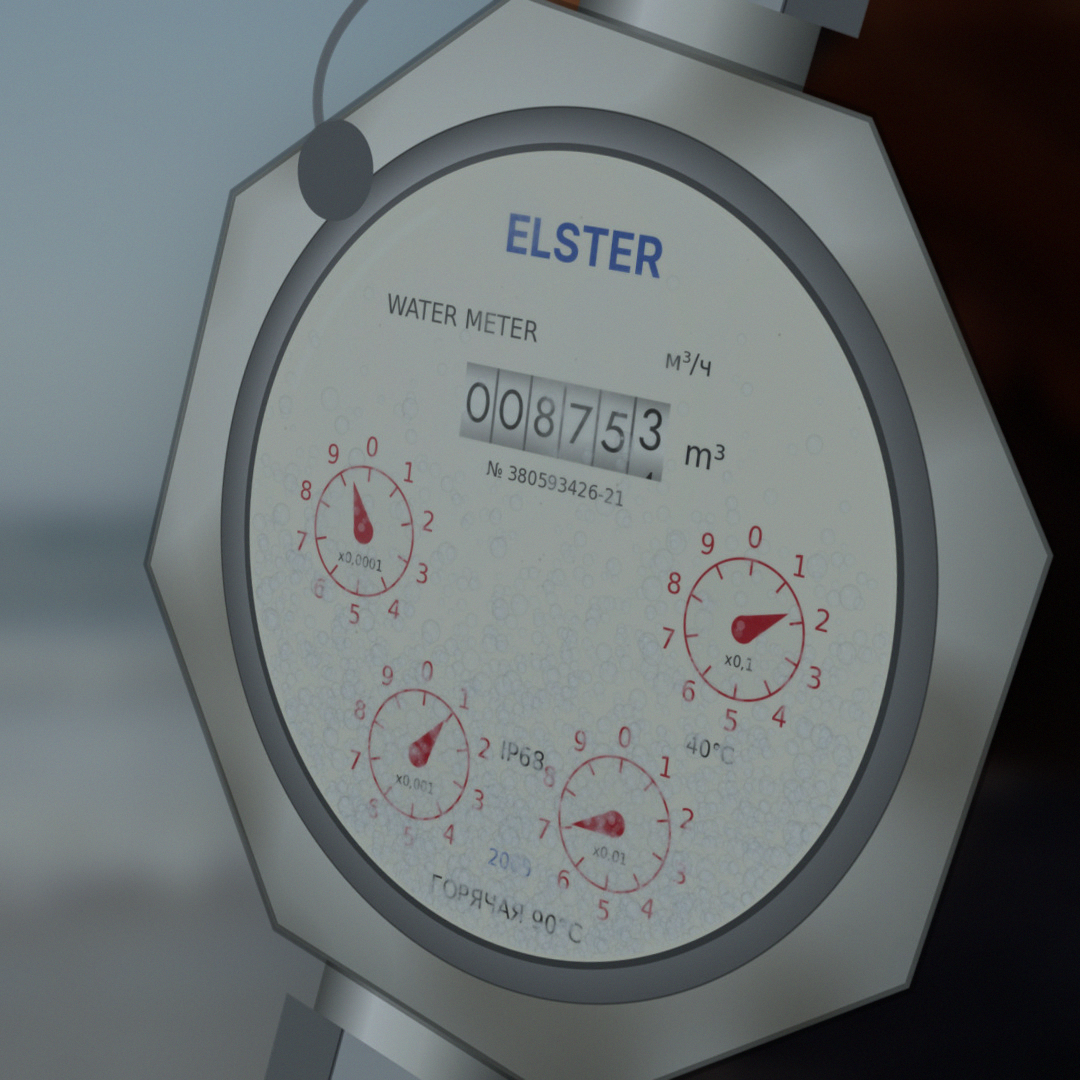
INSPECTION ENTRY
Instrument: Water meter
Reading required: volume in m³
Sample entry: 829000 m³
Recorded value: 8753.1709 m³
